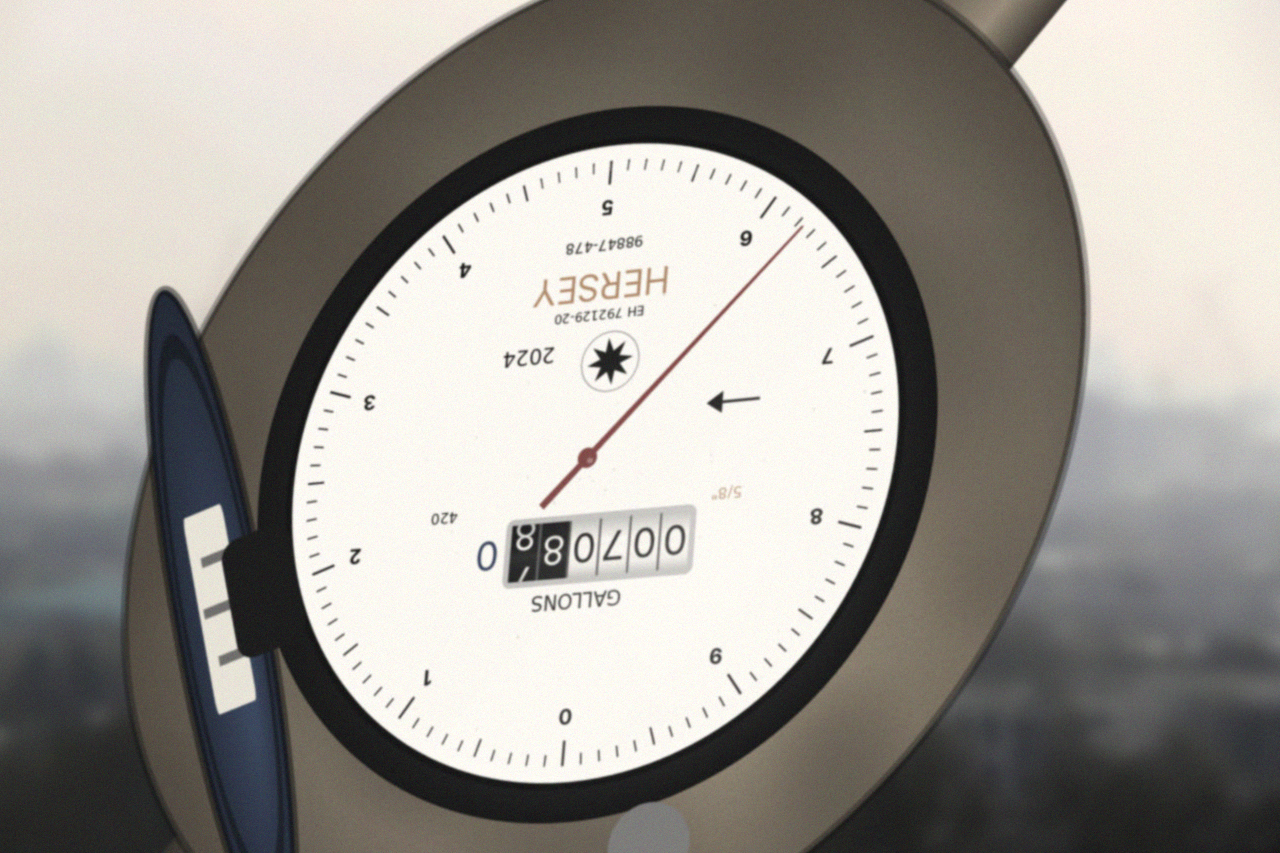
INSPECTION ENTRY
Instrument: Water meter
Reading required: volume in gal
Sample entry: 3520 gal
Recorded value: 70876.2 gal
